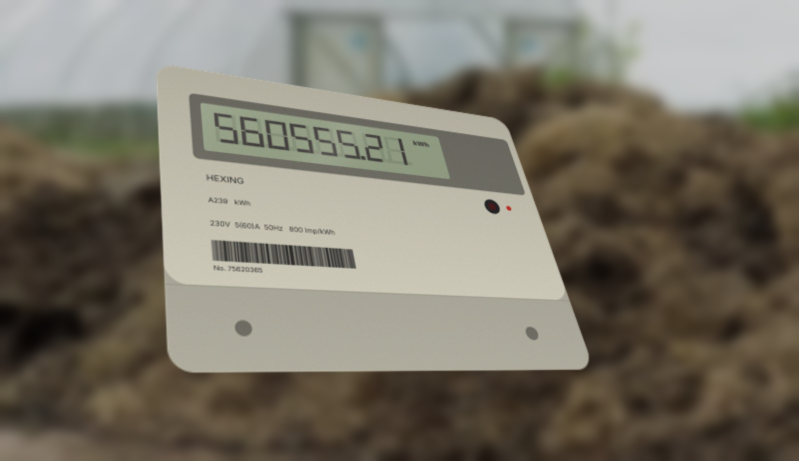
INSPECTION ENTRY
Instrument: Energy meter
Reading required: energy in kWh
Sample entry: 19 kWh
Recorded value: 560555.21 kWh
